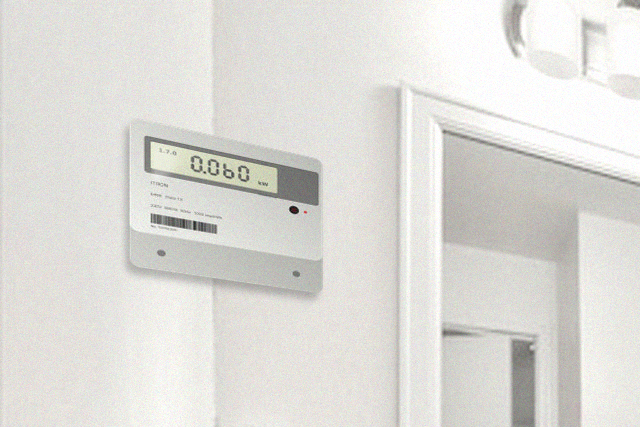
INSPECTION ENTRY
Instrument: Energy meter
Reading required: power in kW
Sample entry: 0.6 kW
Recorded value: 0.060 kW
